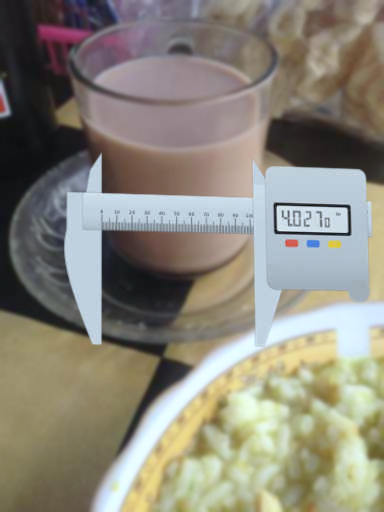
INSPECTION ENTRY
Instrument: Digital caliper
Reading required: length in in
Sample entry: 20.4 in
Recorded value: 4.0270 in
